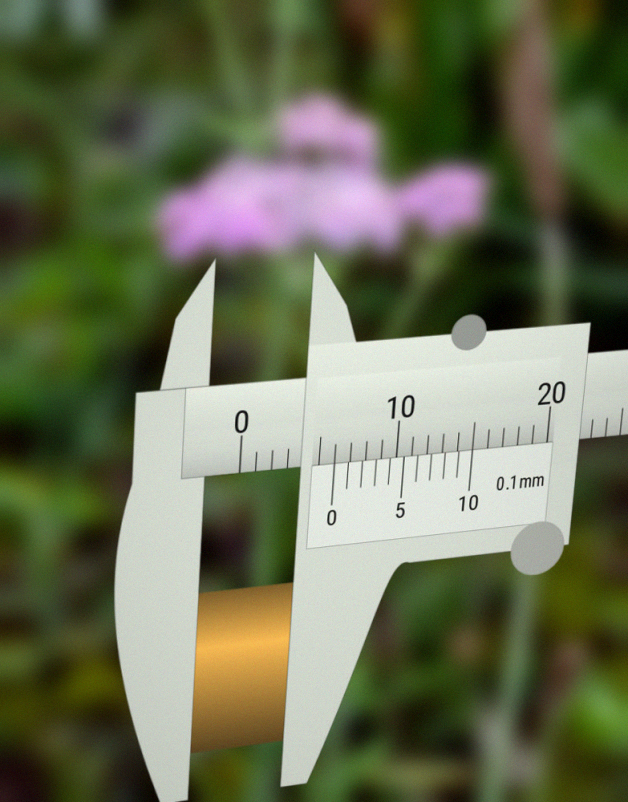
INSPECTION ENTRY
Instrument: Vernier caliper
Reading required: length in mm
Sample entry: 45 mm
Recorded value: 6.0 mm
